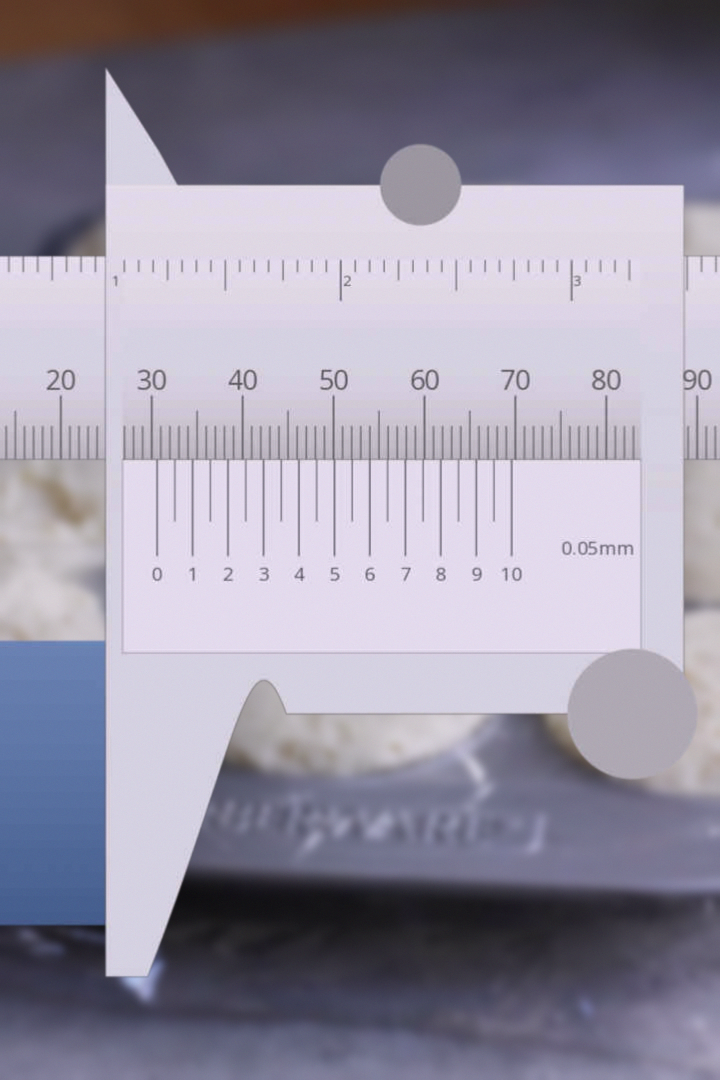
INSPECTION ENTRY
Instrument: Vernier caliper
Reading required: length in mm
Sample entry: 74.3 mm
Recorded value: 30.6 mm
